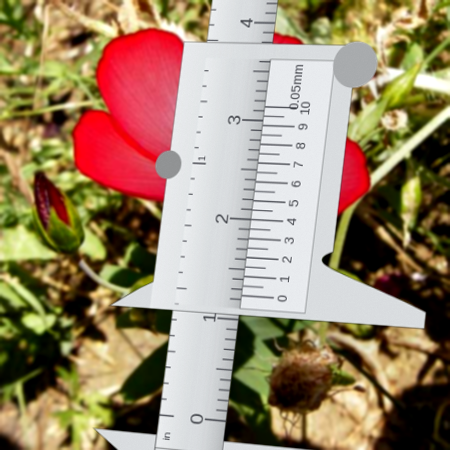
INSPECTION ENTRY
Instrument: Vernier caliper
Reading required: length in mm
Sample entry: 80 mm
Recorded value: 12.4 mm
